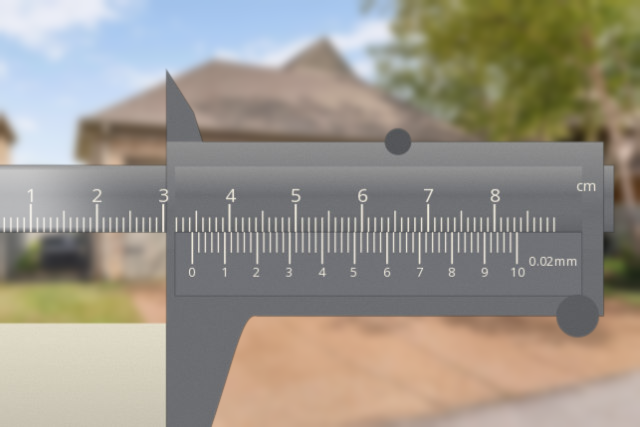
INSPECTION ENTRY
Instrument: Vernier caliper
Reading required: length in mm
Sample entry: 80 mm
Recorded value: 34.4 mm
